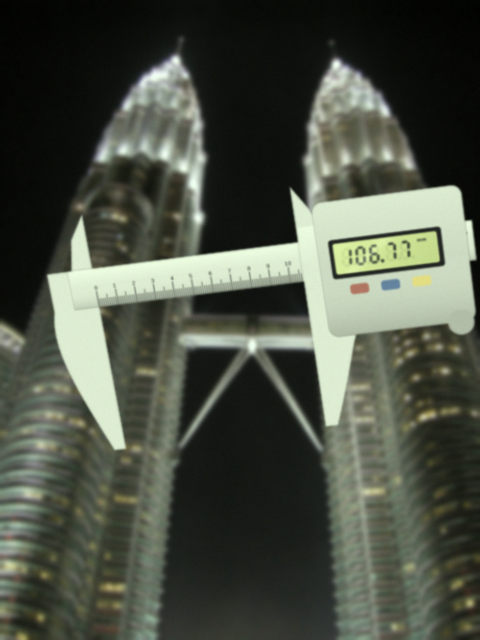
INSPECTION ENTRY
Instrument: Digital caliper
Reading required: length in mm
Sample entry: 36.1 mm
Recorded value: 106.77 mm
